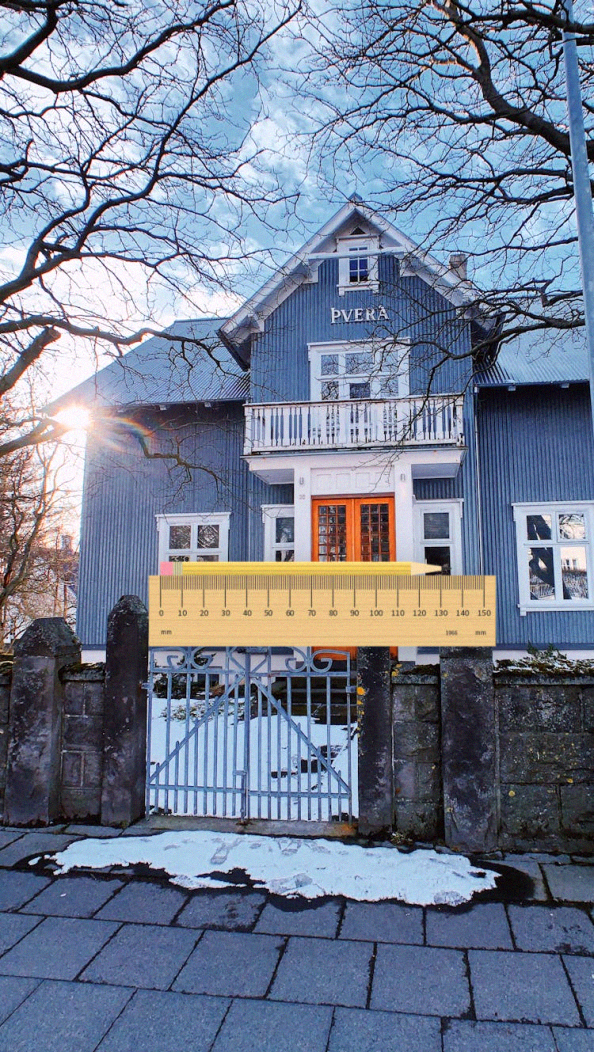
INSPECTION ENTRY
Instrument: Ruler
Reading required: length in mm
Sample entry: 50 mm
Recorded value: 135 mm
